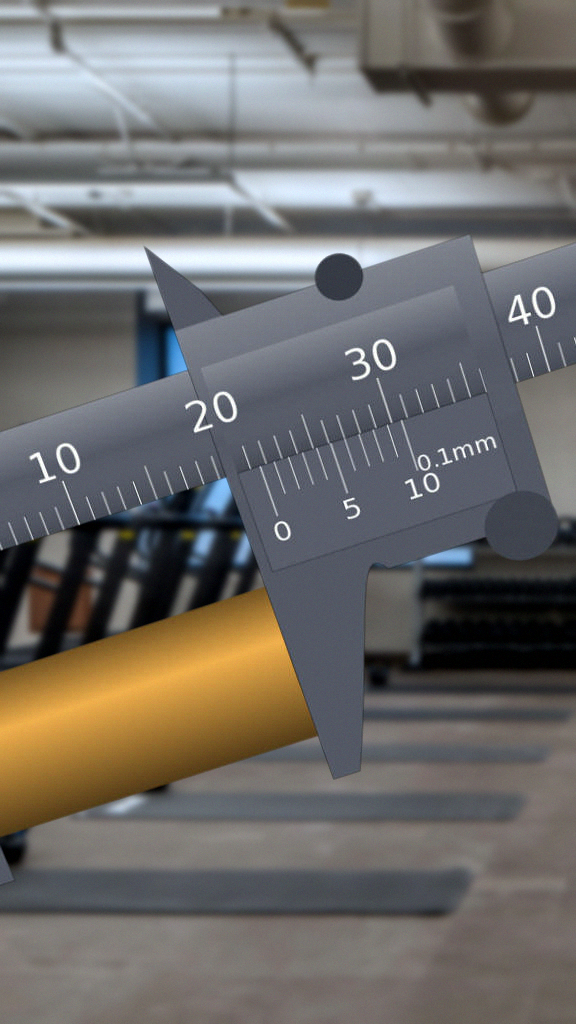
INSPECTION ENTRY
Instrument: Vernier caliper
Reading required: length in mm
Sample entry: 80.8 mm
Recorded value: 21.6 mm
